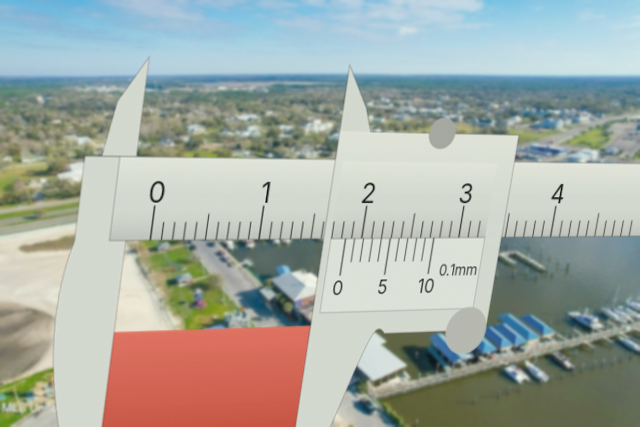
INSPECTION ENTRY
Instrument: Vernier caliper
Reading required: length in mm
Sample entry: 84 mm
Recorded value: 18.4 mm
